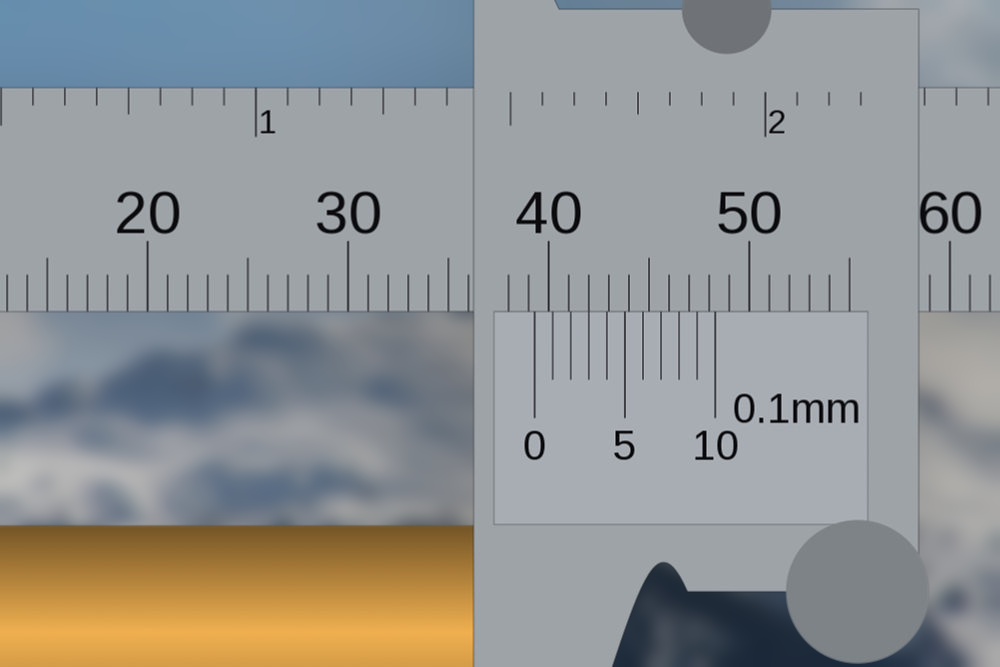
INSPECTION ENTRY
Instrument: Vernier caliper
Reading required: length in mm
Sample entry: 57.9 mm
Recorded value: 39.3 mm
